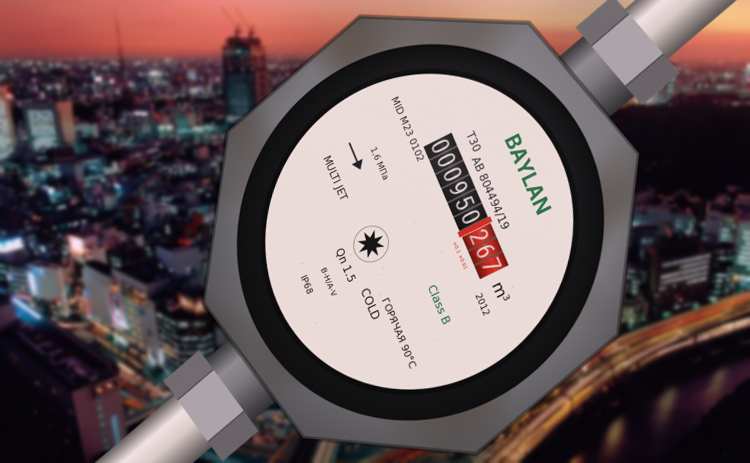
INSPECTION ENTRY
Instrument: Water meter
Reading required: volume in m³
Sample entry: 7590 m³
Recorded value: 950.267 m³
